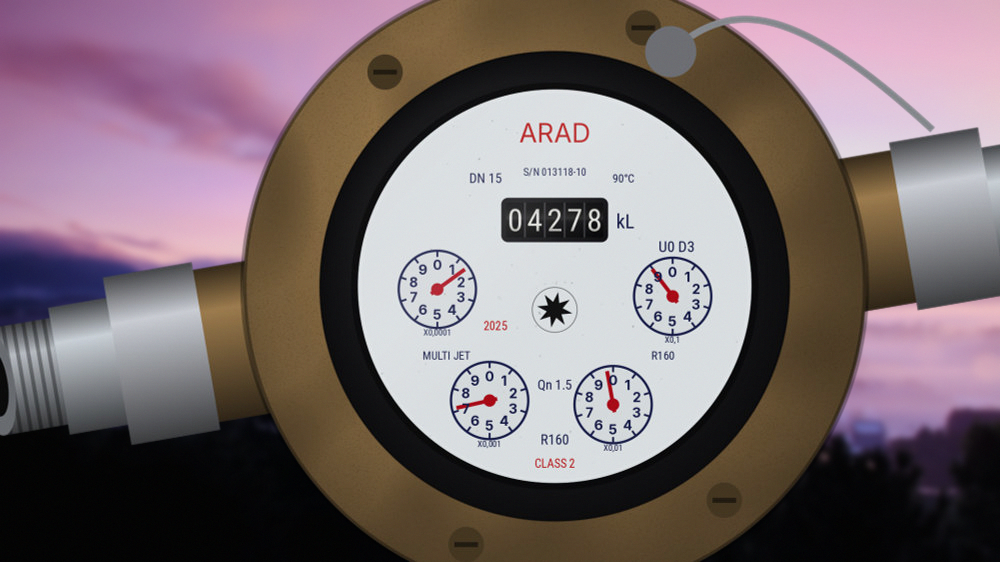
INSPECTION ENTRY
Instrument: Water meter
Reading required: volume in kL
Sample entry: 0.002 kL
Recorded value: 4278.8971 kL
